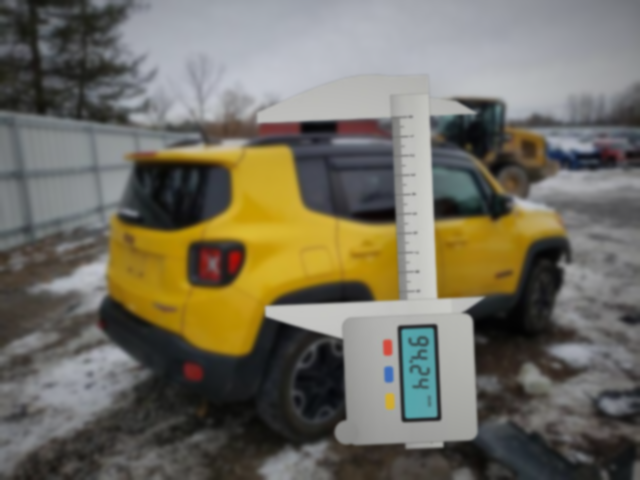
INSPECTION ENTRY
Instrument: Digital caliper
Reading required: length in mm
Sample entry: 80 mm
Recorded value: 94.24 mm
